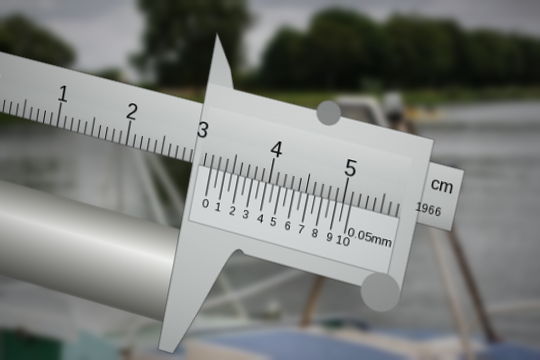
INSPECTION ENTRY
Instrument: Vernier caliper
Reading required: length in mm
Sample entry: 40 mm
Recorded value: 32.0 mm
